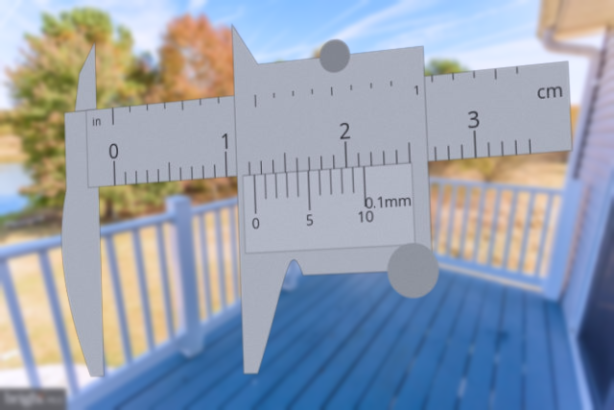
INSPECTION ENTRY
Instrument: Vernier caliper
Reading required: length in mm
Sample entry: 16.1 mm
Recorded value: 12.4 mm
